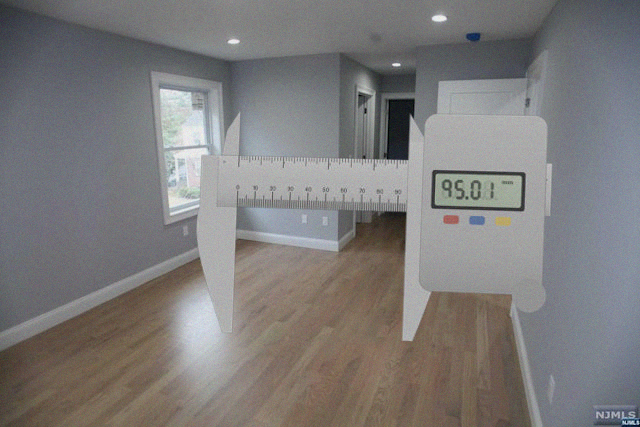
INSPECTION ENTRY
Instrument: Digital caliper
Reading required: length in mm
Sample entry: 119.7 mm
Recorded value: 95.01 mm
